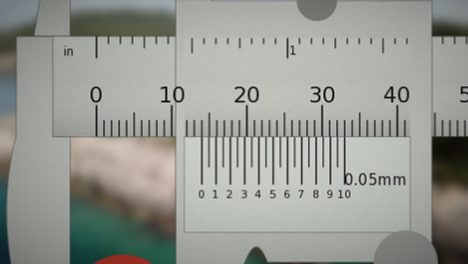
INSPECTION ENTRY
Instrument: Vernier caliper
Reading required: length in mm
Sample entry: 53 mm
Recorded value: 14.0 mm
